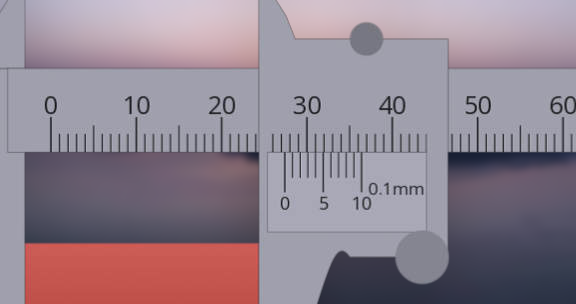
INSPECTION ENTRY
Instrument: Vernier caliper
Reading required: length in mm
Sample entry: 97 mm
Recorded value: 27.4 mm
